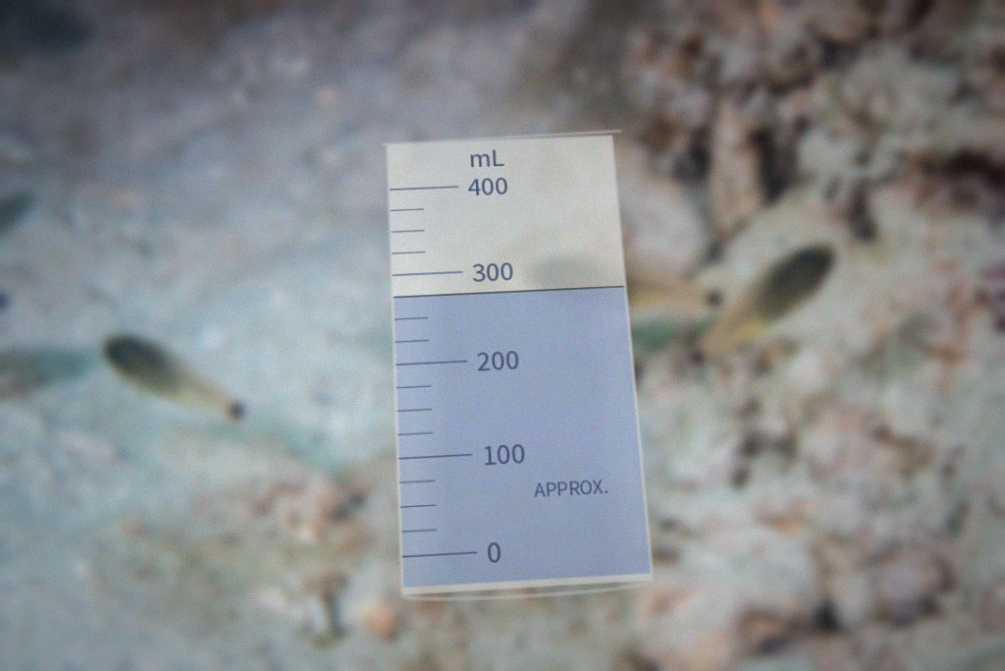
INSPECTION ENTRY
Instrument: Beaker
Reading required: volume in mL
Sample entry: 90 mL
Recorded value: 275 mL
